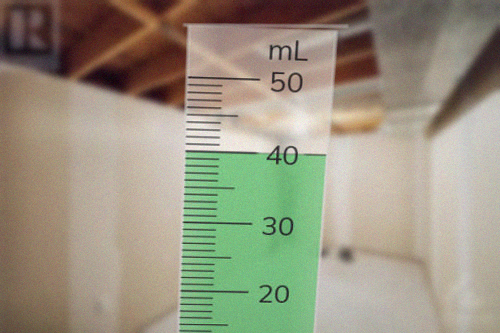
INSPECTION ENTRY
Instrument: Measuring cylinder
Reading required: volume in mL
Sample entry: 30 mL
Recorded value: 40 mL
